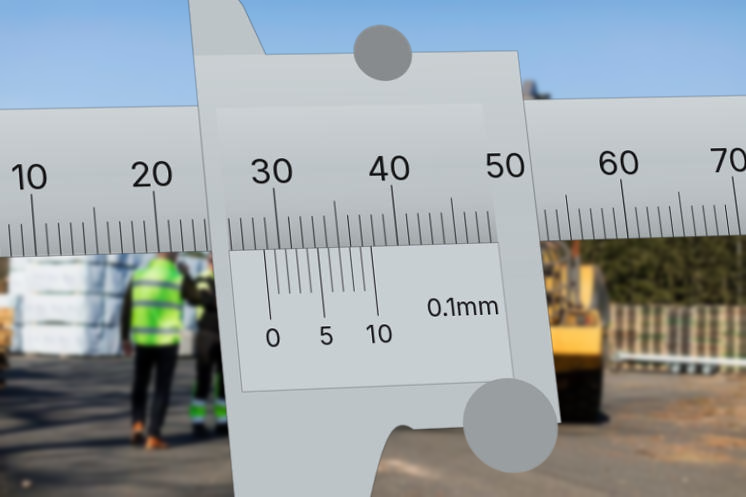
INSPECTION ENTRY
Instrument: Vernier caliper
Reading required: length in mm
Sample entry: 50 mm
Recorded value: 28.7 mm
